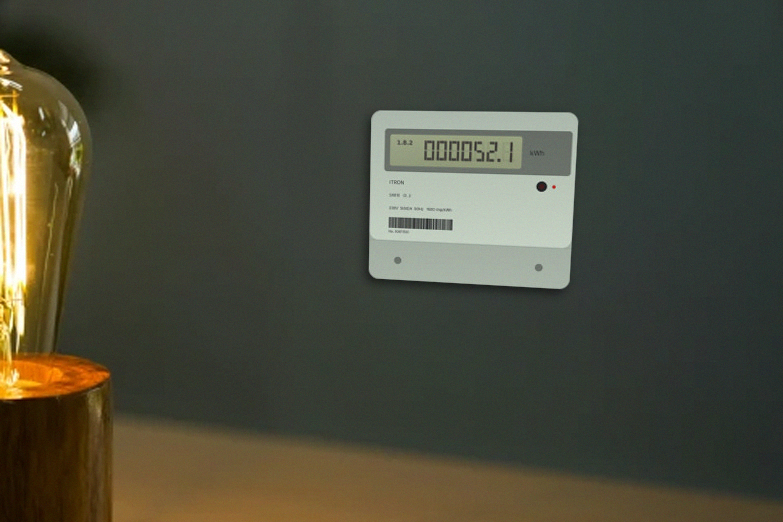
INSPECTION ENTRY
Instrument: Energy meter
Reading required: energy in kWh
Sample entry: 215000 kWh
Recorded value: 52.1 kWh
